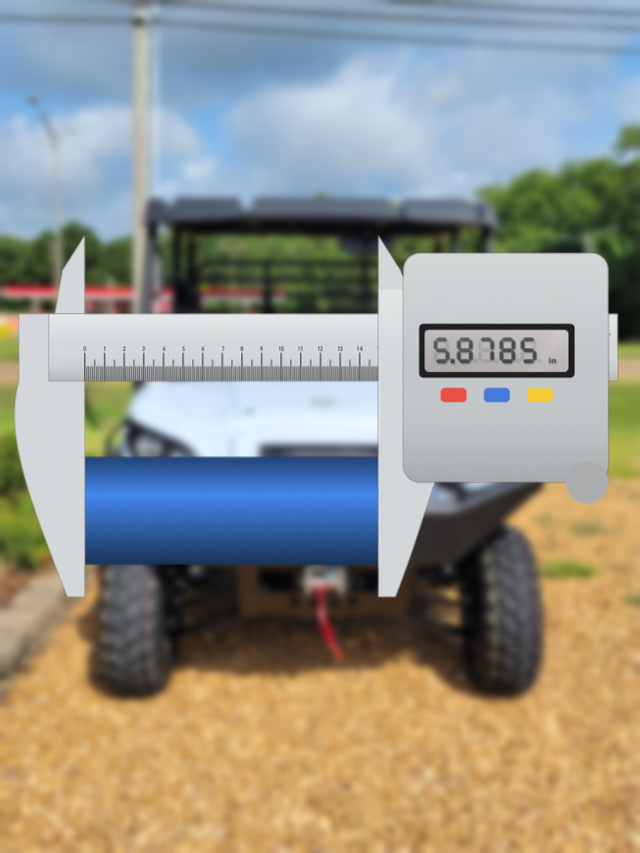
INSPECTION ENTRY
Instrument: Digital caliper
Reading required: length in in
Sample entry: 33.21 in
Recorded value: 5.8785 in
